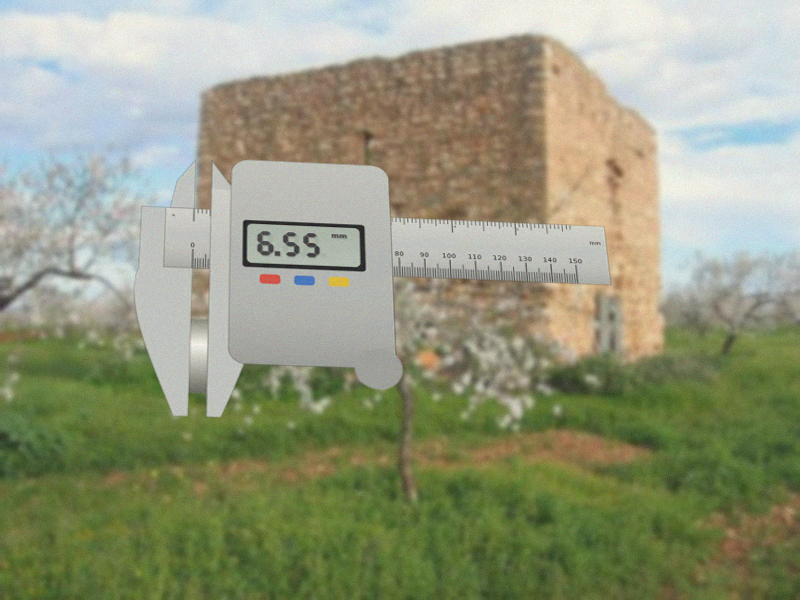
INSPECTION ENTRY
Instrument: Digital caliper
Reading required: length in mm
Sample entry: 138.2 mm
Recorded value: 6.55 mm
